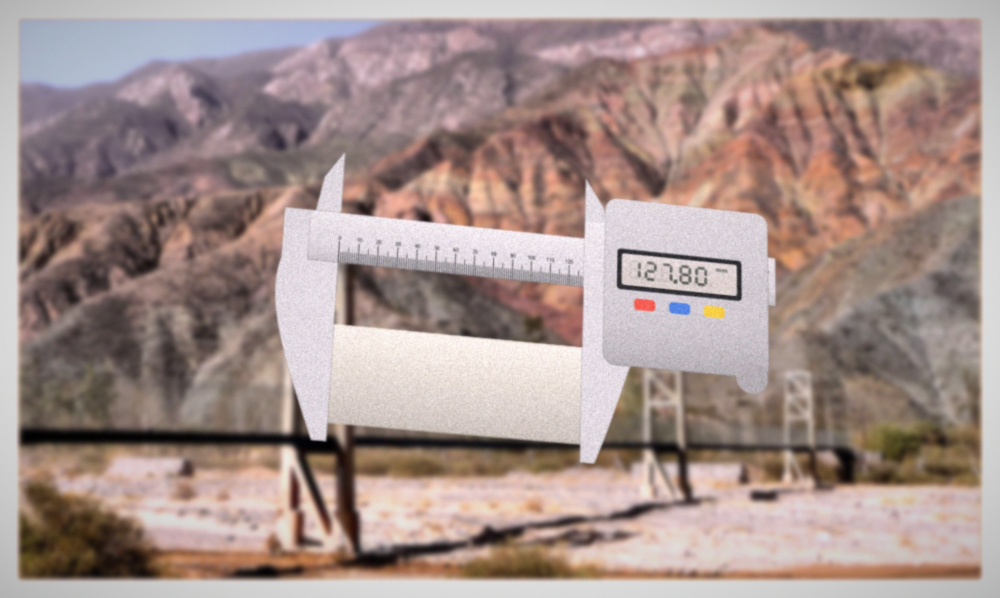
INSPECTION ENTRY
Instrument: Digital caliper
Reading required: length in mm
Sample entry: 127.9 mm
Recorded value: 127.80 mm
